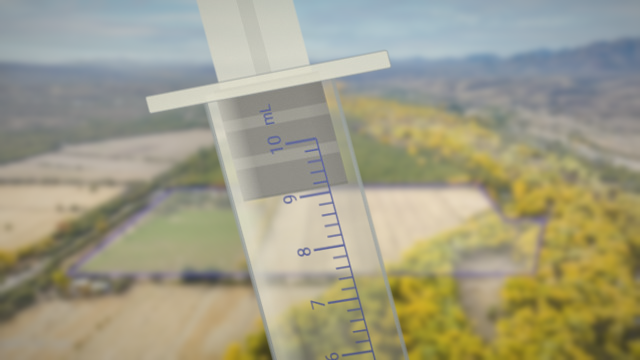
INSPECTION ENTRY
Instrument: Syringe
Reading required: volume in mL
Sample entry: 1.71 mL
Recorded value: 9.1 mL
